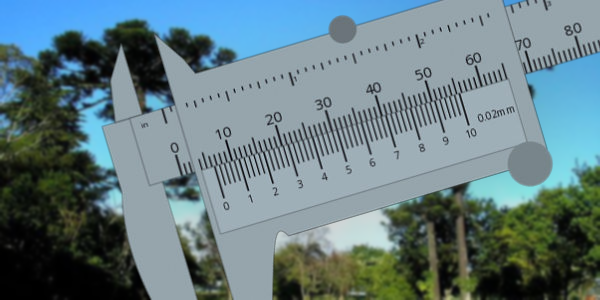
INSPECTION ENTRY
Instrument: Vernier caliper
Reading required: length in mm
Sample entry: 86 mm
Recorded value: 6.5 mm
